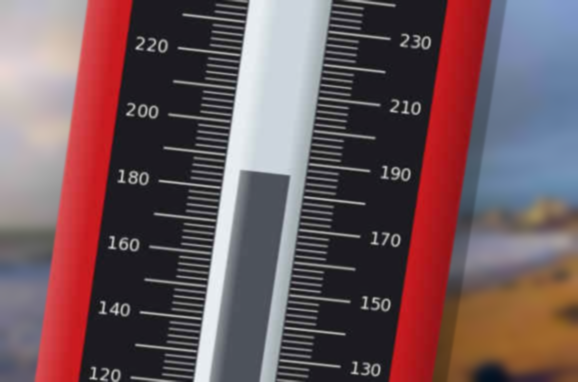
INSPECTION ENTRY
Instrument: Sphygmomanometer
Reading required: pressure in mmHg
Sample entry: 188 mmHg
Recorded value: 186 mmHg
